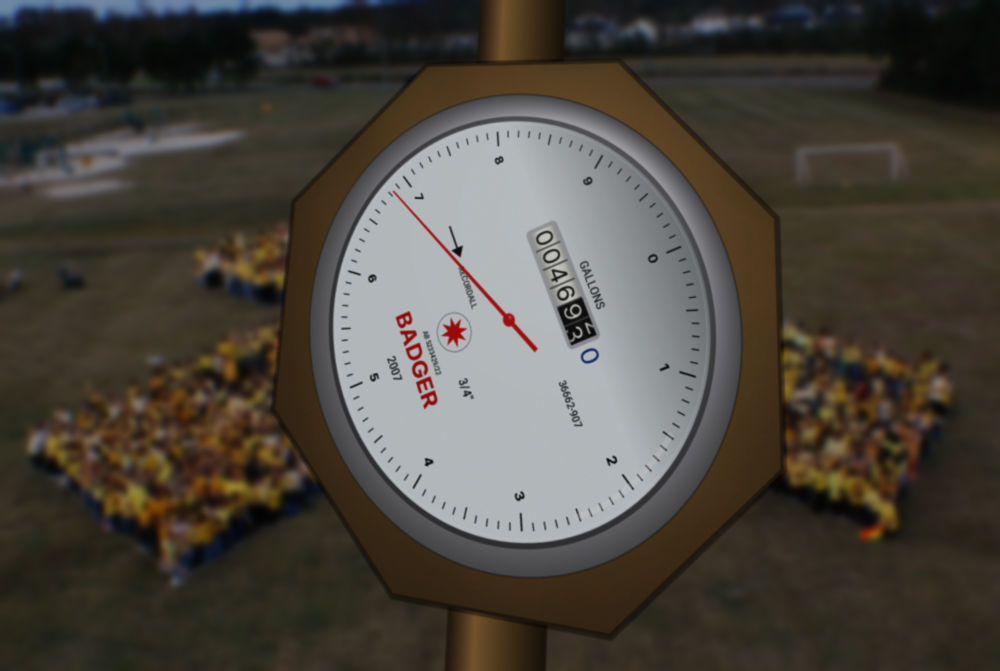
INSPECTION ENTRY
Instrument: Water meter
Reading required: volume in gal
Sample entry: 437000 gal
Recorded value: 46926.8 gal
